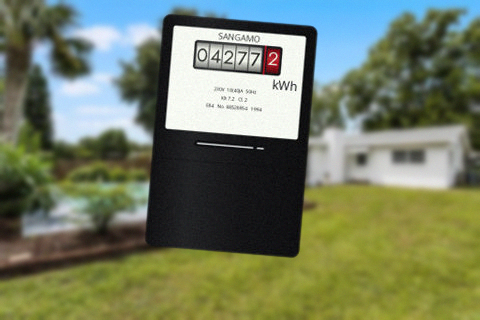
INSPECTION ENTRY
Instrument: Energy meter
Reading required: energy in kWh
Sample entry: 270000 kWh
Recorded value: 4277.2 kWh
